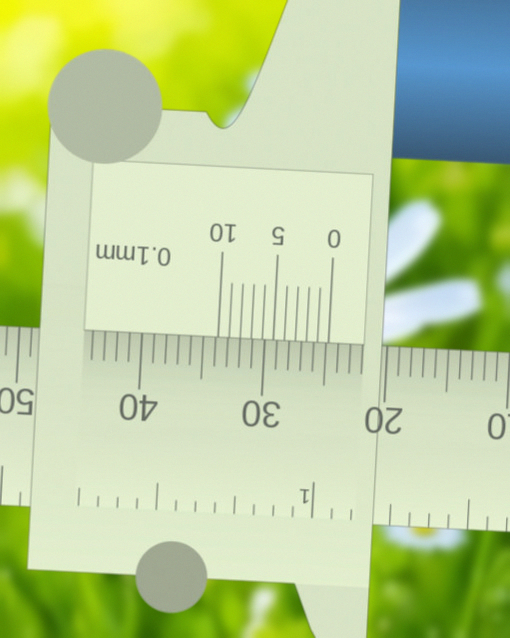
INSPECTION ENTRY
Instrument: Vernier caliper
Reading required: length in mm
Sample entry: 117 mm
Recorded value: 24.8 mm
